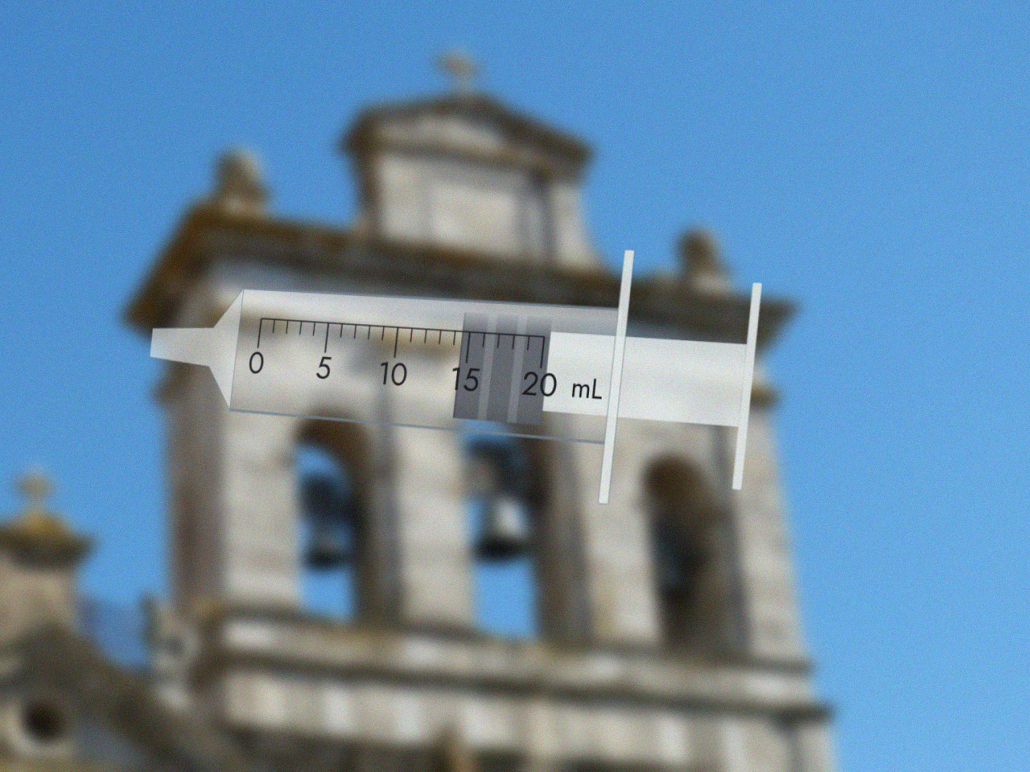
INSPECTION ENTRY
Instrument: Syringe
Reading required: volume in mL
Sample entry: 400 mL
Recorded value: 14.5 mL
